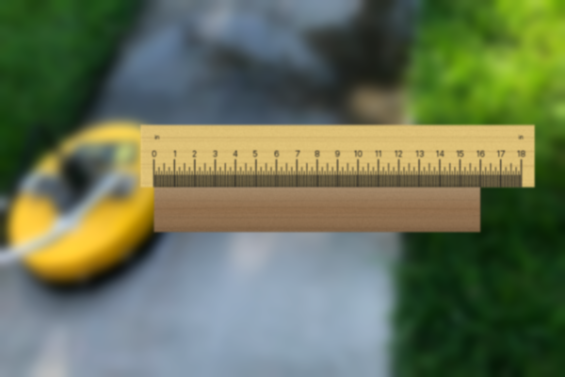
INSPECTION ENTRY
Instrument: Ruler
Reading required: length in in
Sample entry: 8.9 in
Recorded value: 16 in
